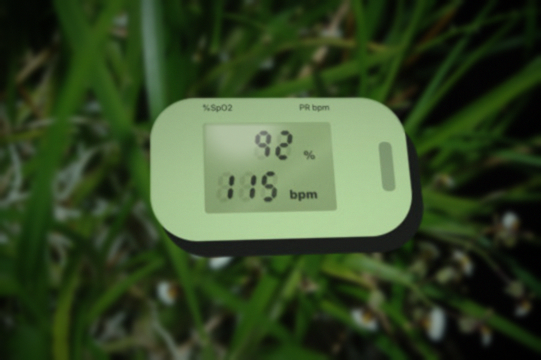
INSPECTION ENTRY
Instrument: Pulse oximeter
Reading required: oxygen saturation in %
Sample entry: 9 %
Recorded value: 92 %
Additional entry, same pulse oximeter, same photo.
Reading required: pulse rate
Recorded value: 115 bpm
